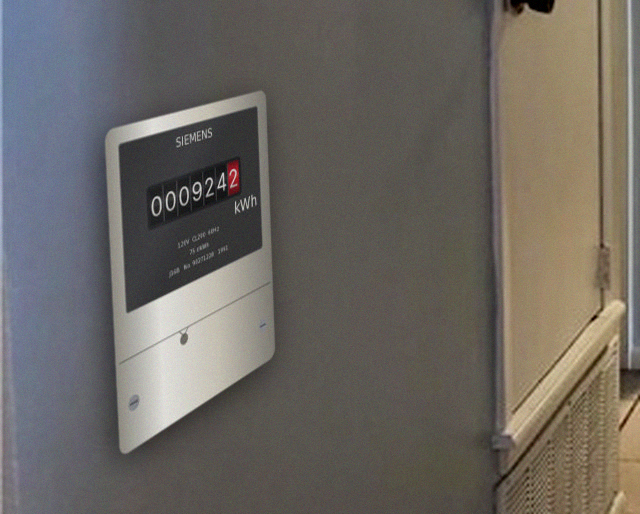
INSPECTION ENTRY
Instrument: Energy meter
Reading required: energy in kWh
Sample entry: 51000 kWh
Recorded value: 924.2 kWh
